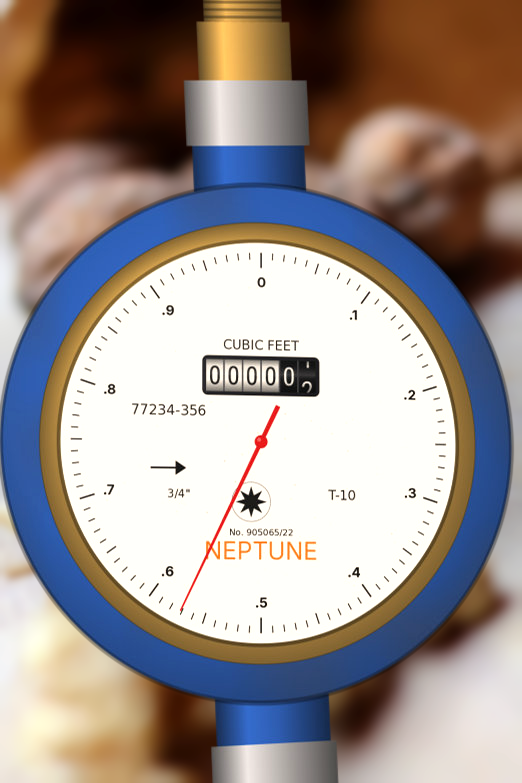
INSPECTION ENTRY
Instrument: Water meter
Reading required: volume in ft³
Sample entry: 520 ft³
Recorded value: 1.57 ft³
